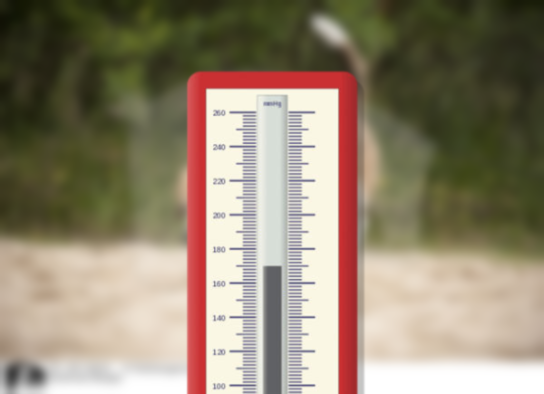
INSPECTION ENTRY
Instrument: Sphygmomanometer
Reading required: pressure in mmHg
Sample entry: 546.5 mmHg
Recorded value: 170 mmHg
